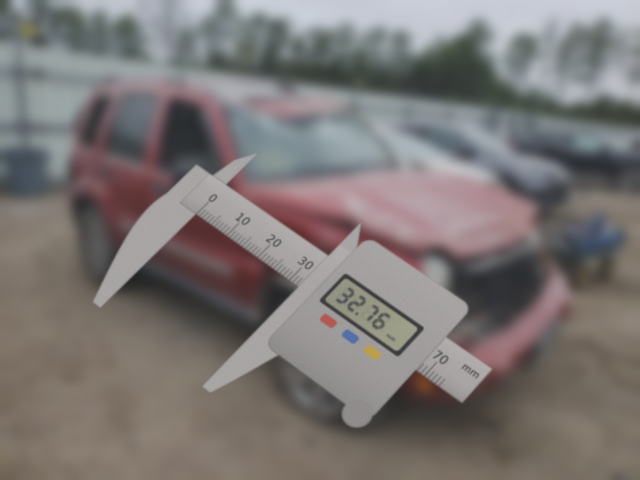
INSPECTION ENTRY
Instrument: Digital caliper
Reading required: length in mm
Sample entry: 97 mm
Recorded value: 32.76 mm
